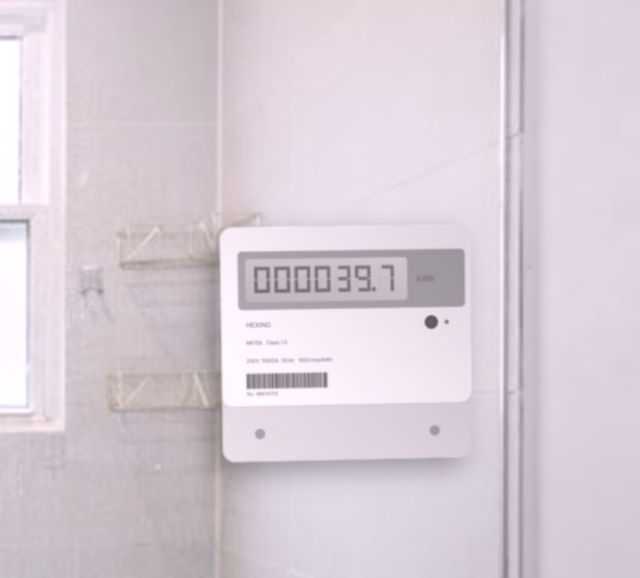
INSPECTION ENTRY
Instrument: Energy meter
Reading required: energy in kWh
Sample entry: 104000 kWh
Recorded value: 39.7 kWh
